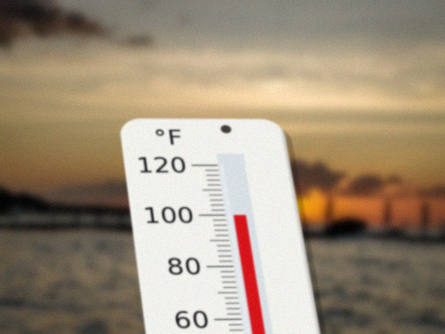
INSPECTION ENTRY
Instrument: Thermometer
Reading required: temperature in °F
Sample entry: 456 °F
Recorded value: 100 °F
